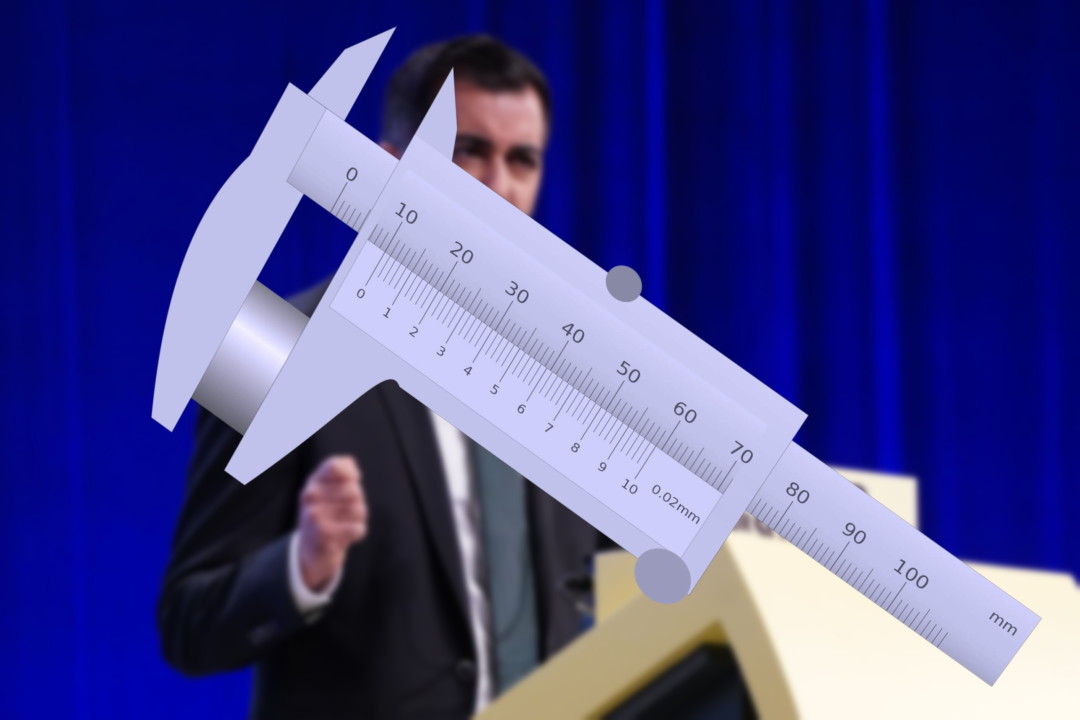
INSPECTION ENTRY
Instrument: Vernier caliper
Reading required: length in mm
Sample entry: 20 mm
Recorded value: 10.0 mm
